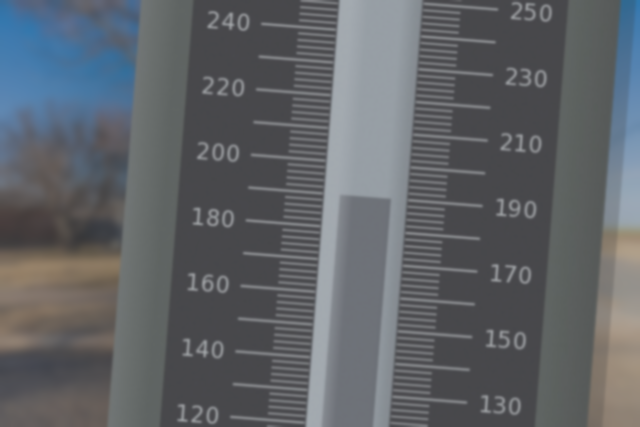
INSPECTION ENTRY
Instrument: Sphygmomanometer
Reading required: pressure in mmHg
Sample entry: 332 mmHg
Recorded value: 190 mmHg
